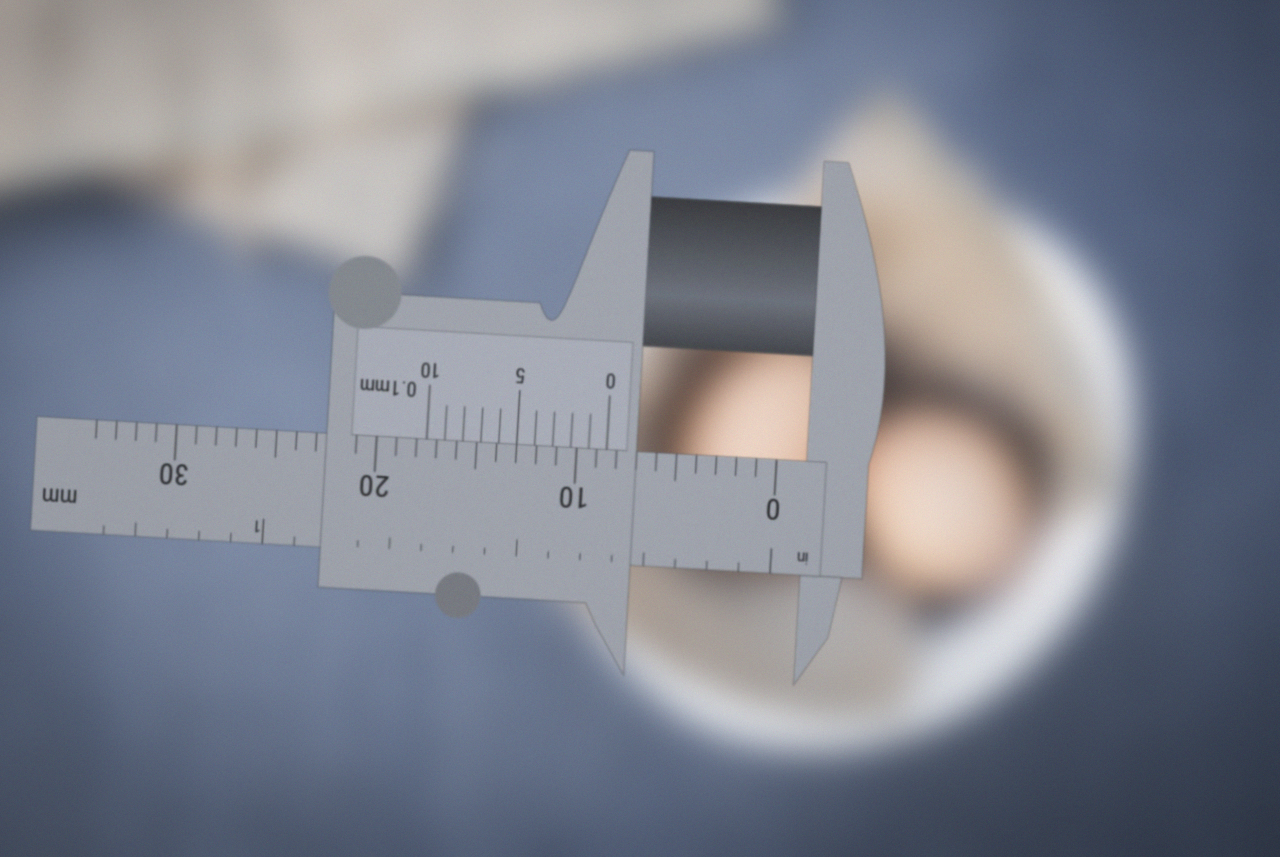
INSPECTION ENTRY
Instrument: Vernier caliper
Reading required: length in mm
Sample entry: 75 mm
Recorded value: 8.5 mm
